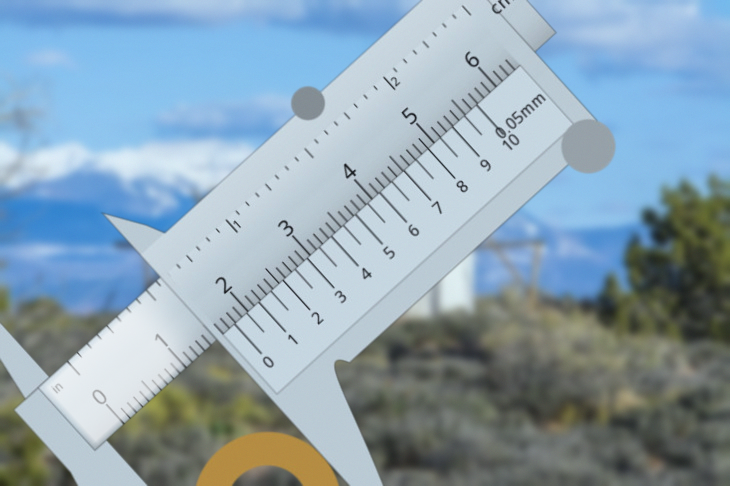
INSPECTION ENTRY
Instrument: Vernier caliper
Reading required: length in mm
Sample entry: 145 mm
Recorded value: 17.8 mm
